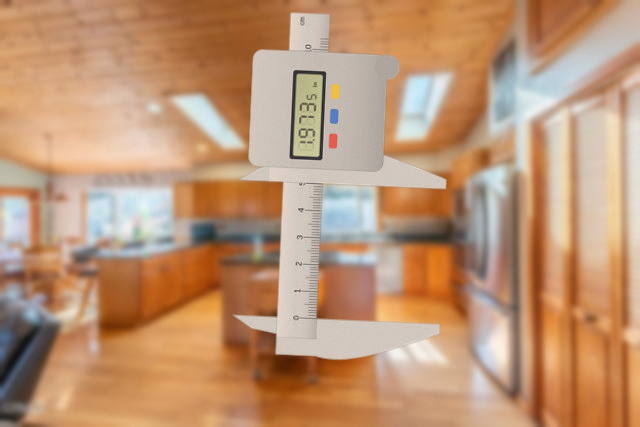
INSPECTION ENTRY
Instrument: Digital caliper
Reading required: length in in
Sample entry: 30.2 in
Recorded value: 1.9735 in
